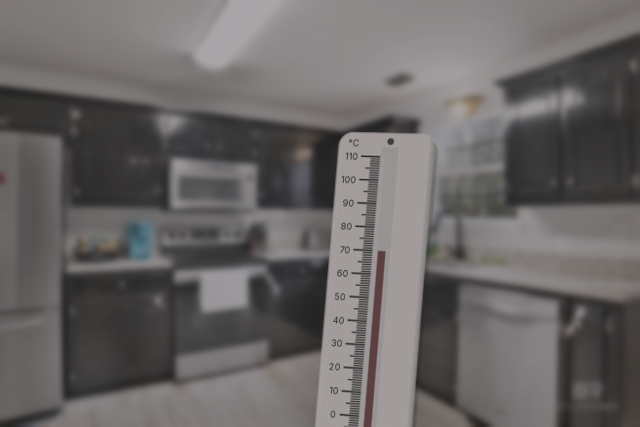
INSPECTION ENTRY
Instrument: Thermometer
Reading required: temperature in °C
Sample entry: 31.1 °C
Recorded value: 70 °C
